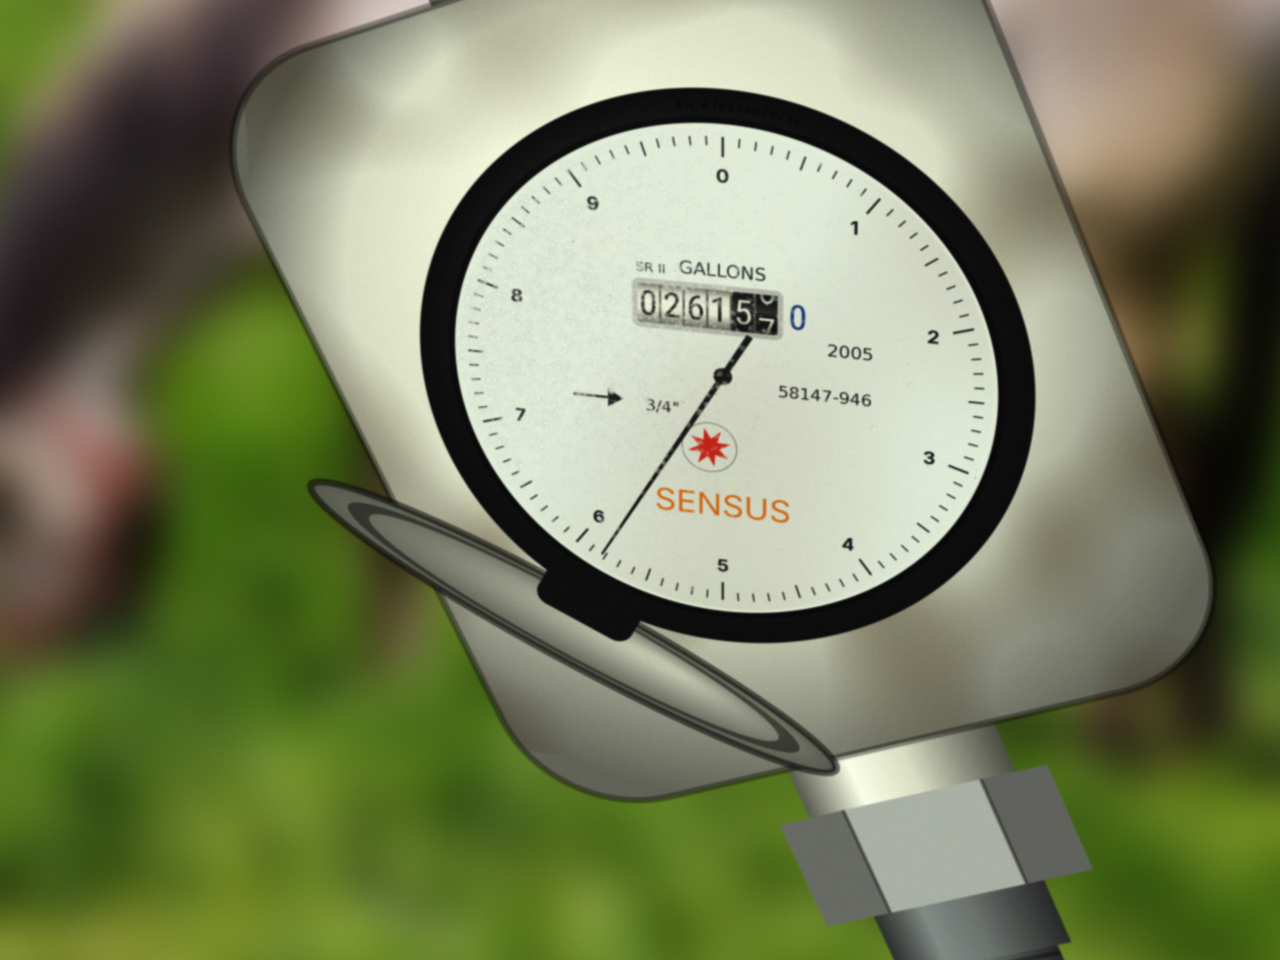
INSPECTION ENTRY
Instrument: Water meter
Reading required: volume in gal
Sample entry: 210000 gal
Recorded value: 261565.8 gal
